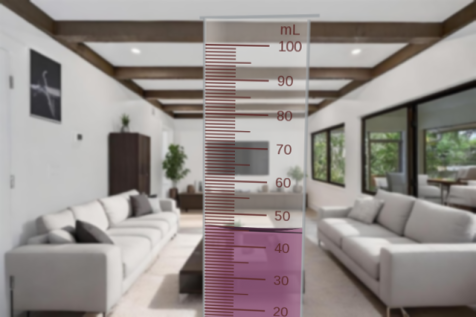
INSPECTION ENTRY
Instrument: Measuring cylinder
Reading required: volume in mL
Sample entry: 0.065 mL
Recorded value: 45 mL
